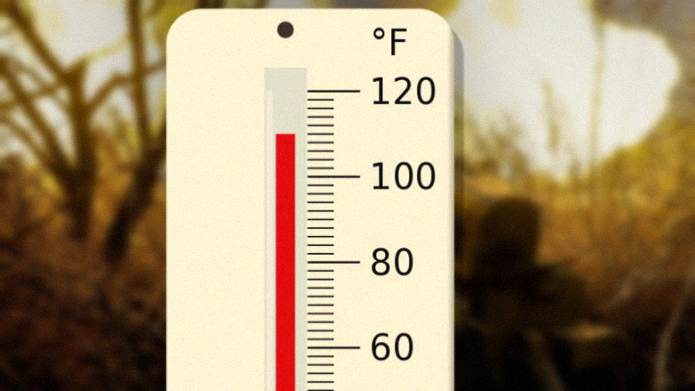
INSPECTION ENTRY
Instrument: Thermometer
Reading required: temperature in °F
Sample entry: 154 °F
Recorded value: 110 °F
